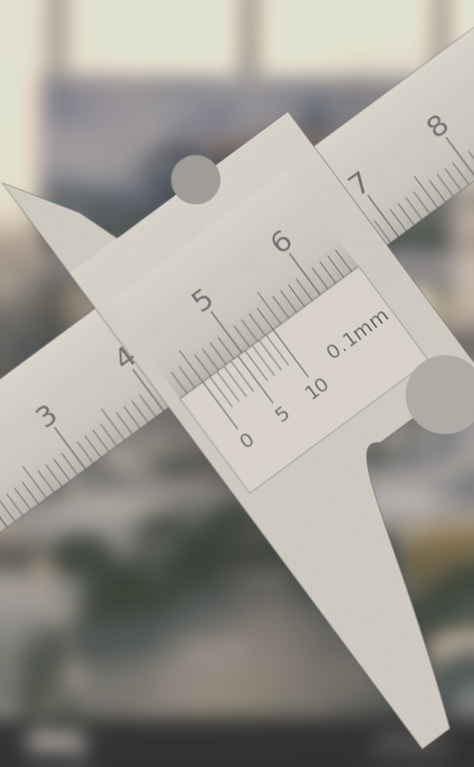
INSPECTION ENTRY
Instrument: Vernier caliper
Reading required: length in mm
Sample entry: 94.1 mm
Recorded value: 45.0 mm
